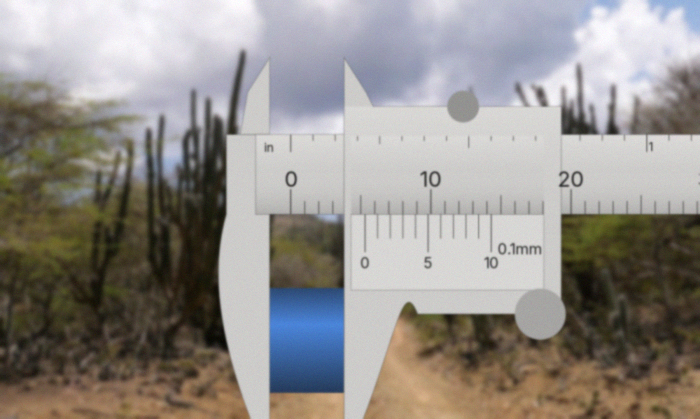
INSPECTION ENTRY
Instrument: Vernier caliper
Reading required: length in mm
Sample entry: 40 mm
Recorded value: 5.3 mm
